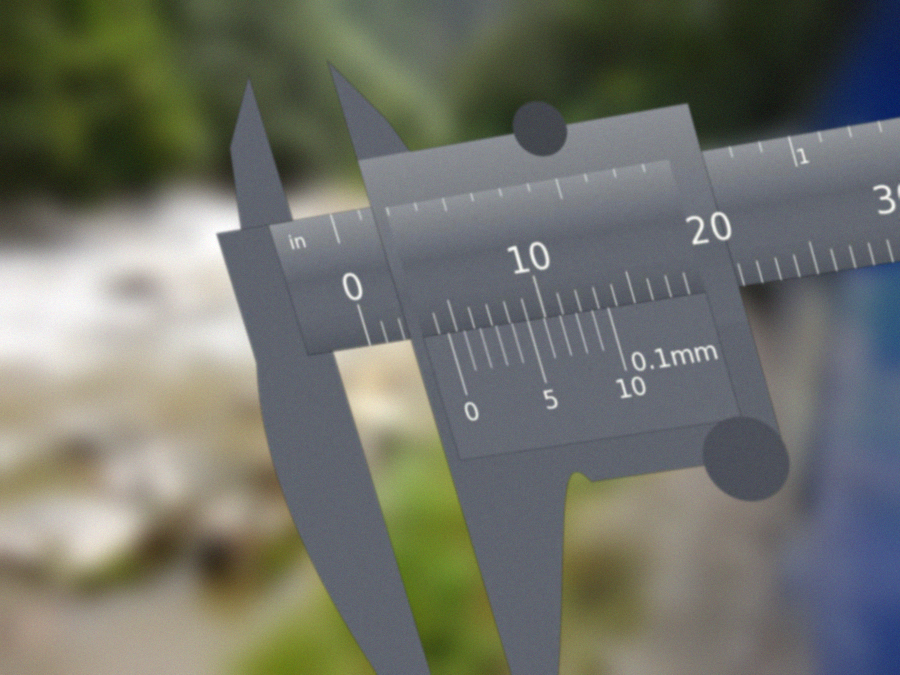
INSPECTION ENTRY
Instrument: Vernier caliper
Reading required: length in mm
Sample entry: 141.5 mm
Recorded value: 4.5 mm
